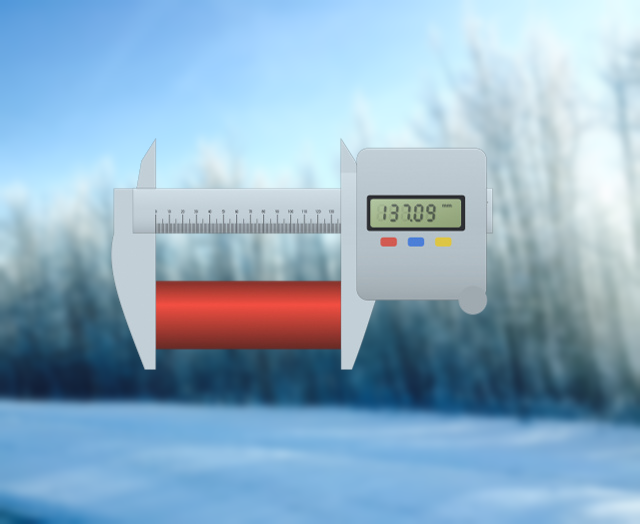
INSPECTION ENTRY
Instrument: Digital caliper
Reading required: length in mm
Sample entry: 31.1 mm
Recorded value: 137.09 mm
